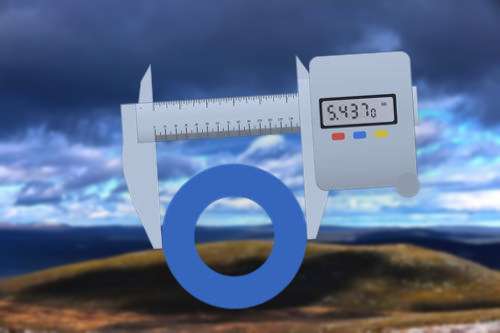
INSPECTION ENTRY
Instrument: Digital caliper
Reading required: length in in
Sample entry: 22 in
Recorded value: 5.4370 in
